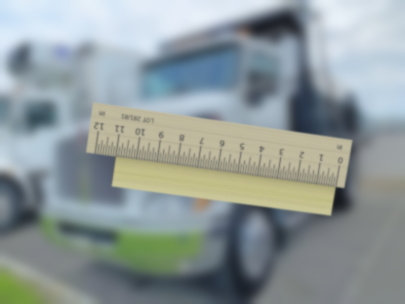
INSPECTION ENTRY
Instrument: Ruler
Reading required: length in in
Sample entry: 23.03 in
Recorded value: 11 in
